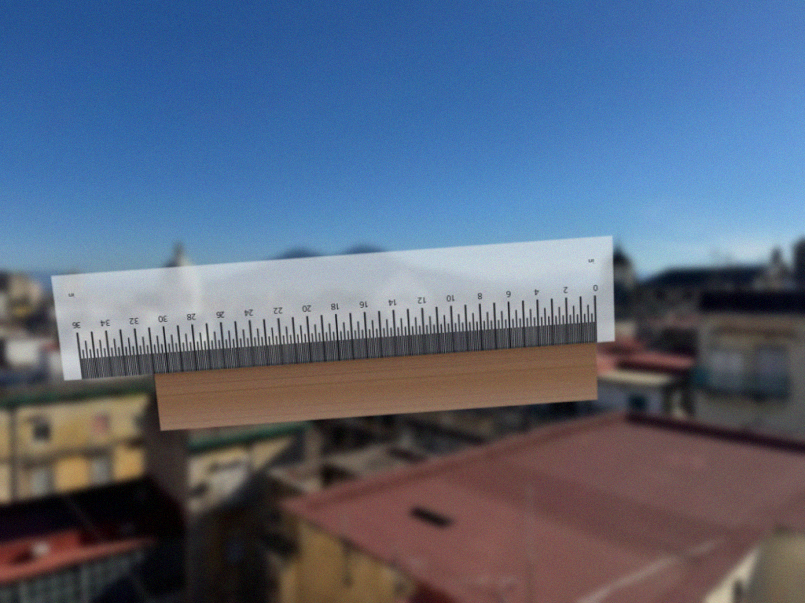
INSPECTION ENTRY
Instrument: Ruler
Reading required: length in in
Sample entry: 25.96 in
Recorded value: 31 in
